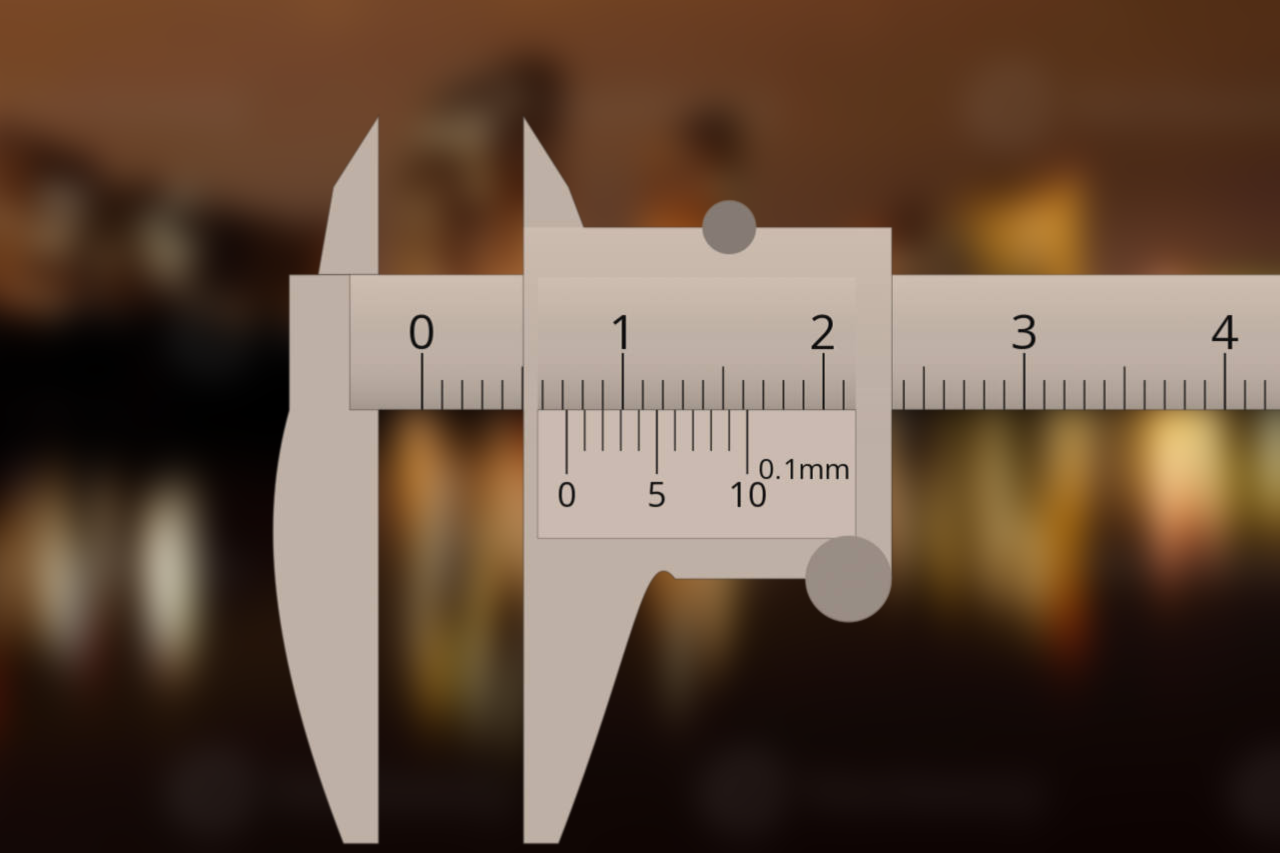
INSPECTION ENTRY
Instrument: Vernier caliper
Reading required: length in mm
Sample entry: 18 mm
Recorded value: 7.2 mm
